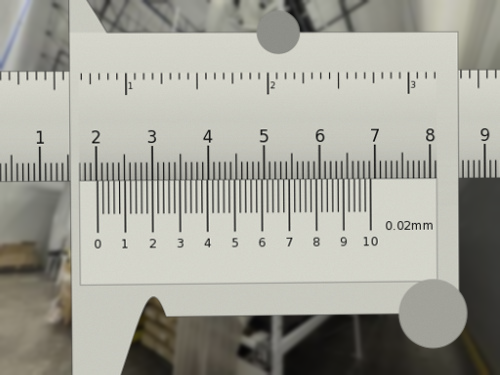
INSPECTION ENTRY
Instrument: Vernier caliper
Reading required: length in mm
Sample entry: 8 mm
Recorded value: 20.2 mm
